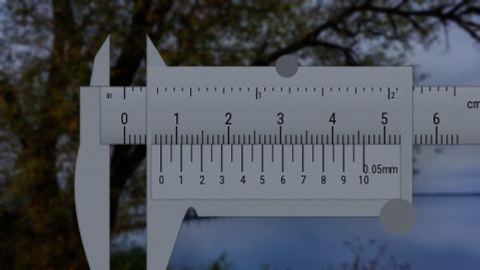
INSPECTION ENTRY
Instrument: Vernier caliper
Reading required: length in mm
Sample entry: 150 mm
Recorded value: 7.0 mm
